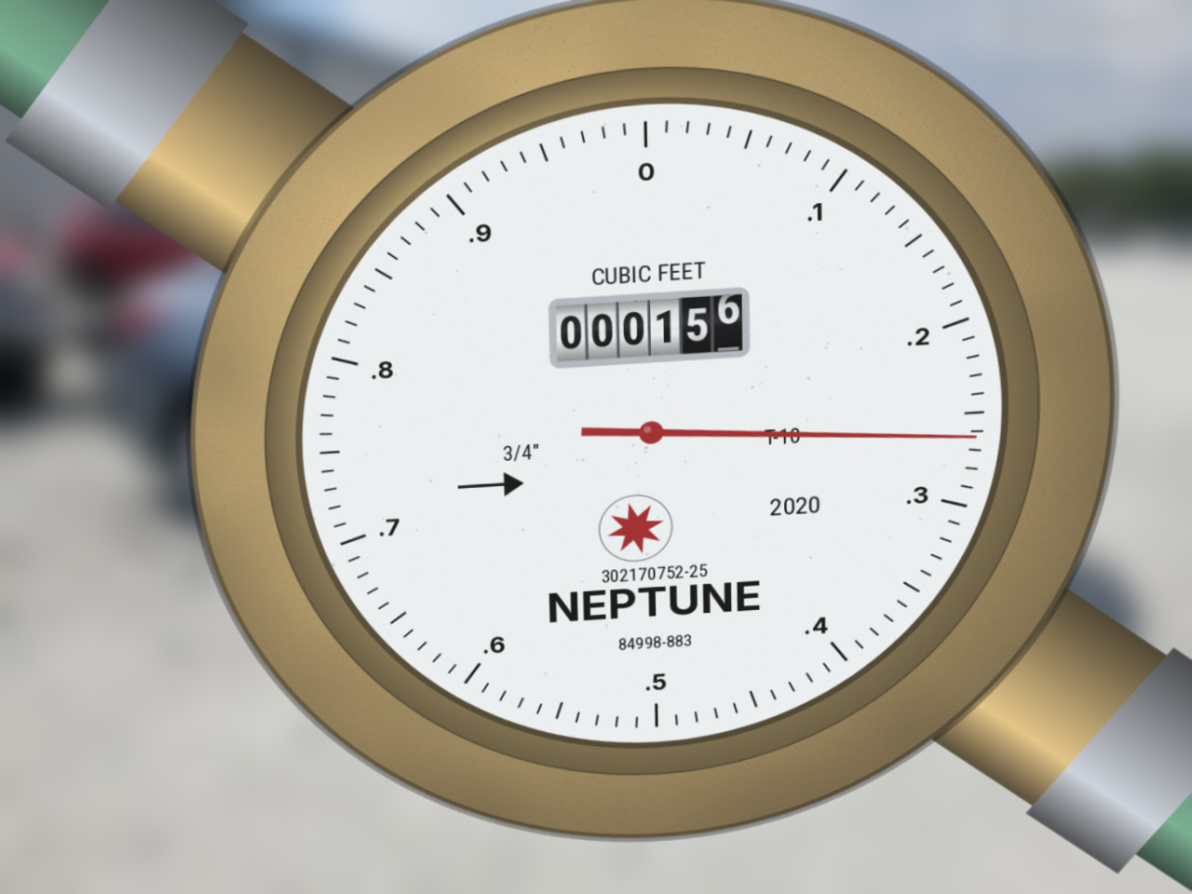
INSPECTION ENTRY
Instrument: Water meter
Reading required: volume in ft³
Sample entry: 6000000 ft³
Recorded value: 156.26 ft³
